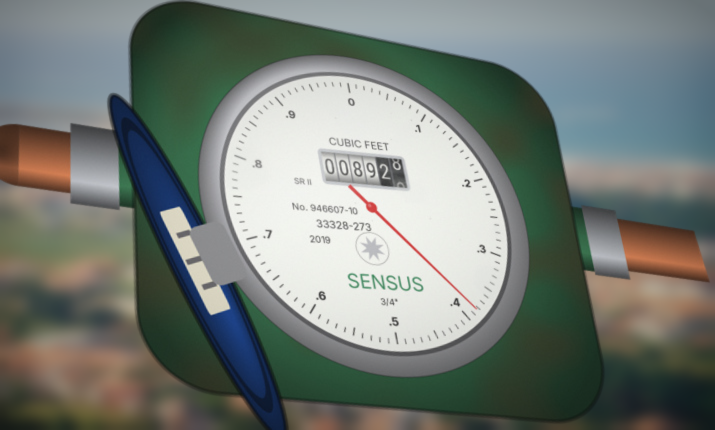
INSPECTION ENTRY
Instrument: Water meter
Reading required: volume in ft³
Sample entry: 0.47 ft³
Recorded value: 8928.38 ft³
